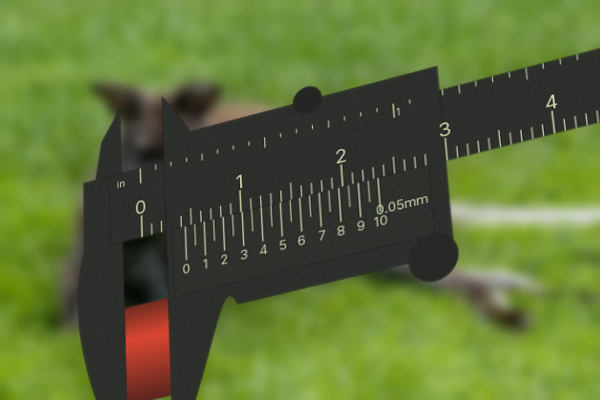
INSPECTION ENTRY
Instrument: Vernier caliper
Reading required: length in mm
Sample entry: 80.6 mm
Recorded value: 4.4 mm
